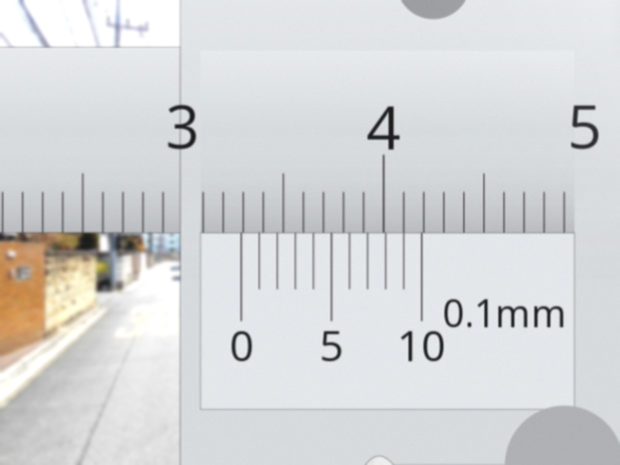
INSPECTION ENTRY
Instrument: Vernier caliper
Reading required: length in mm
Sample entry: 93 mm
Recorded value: 32.9 mm
